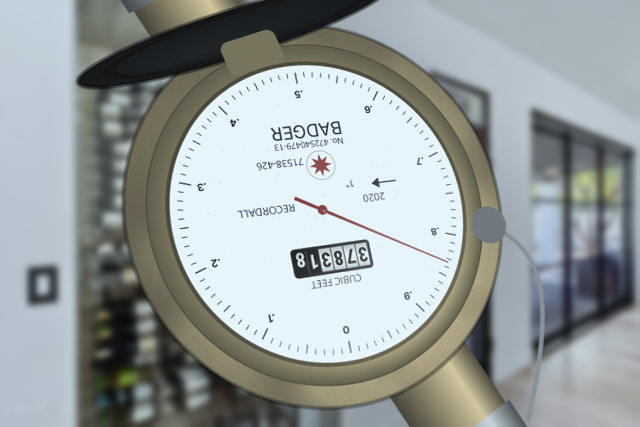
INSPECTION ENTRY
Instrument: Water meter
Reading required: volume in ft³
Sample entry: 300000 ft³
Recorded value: 378317.83 ft³
